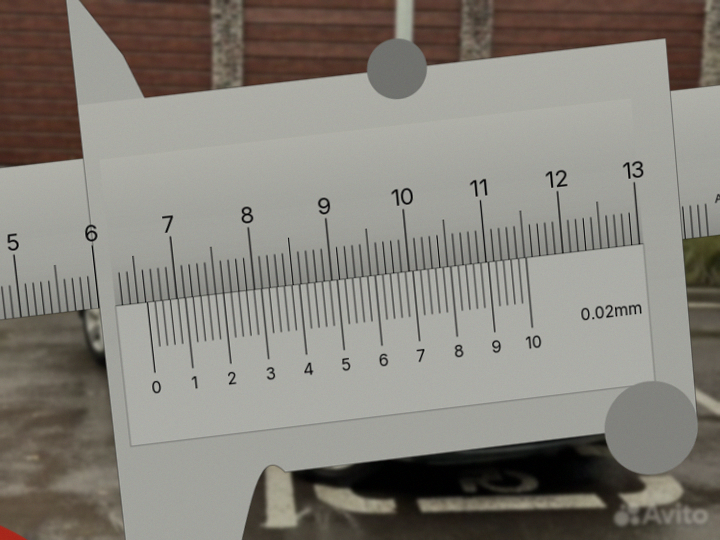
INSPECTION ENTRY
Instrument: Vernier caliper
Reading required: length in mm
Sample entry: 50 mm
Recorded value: 66.2 mm
